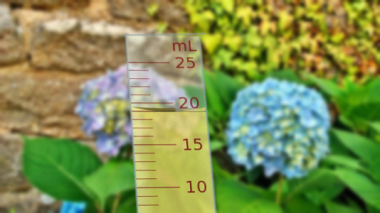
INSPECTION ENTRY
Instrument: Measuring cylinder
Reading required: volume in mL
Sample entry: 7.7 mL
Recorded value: 19 mL
